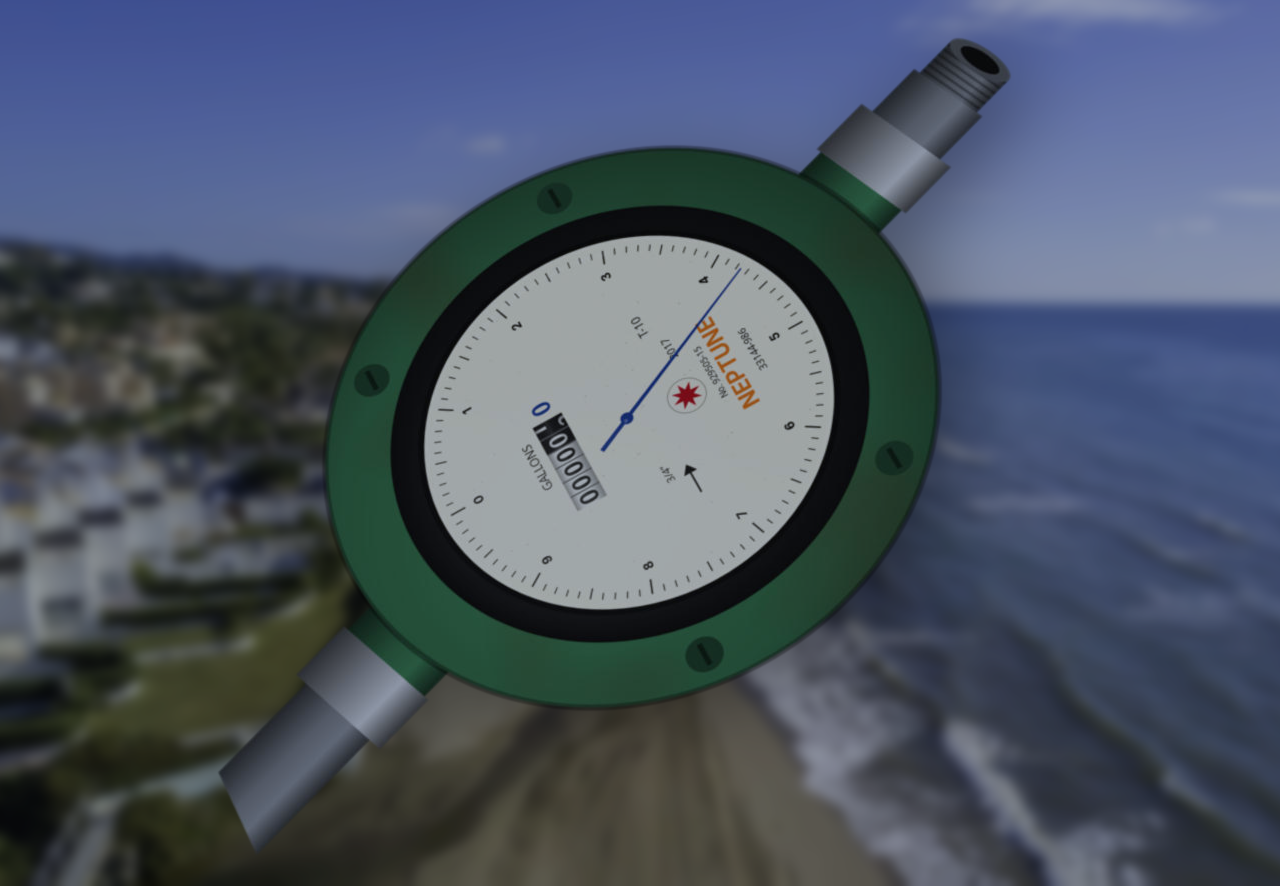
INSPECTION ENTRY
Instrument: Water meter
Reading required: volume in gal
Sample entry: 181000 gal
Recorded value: 14.2 gal
